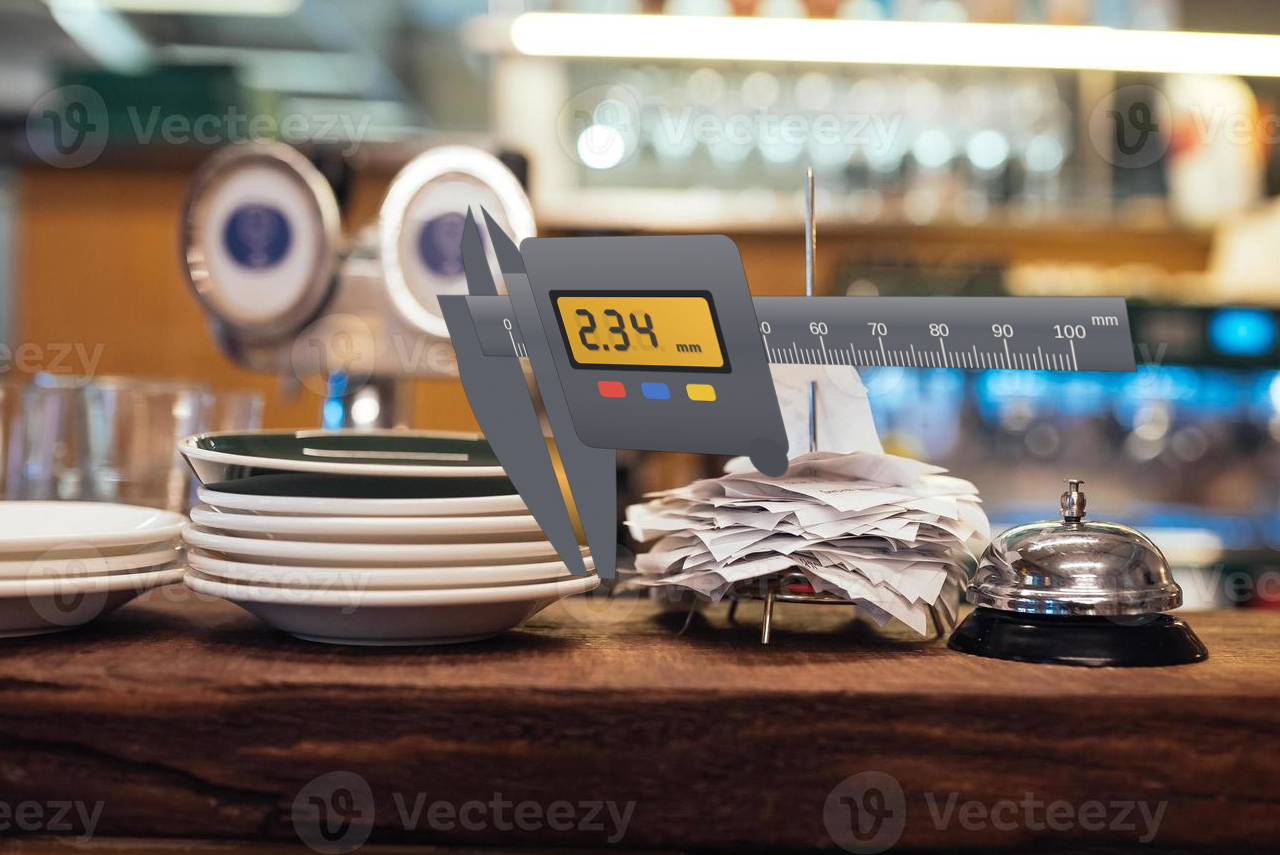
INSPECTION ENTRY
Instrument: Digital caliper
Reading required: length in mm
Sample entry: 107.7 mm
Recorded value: 2.34 mm
